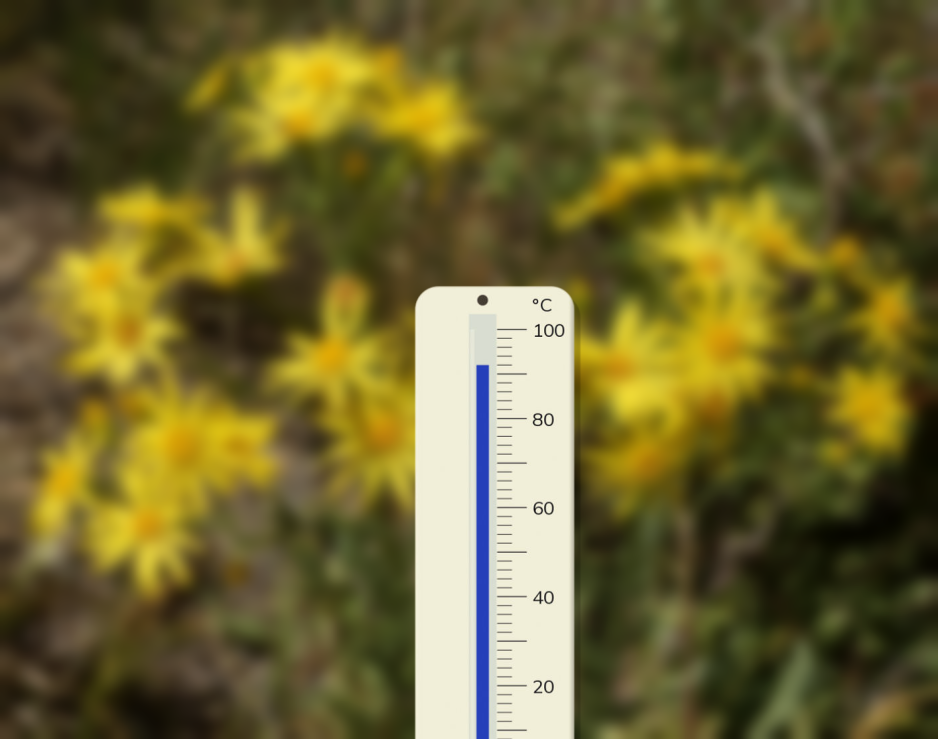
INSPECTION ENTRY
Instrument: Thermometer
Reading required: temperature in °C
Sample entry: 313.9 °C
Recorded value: 92 °C
